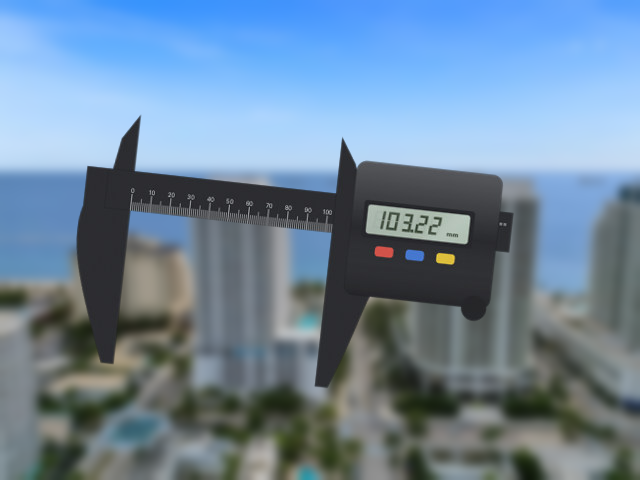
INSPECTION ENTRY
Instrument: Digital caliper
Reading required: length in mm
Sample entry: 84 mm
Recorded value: 103.22 mm
